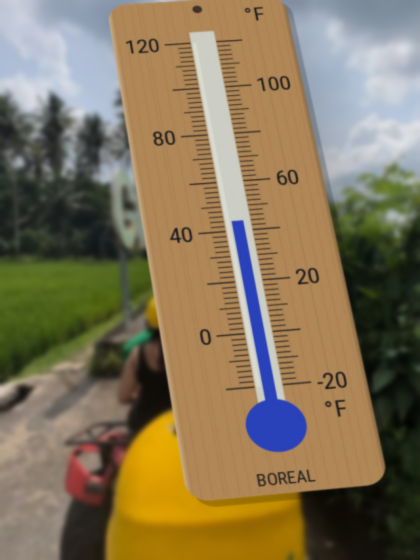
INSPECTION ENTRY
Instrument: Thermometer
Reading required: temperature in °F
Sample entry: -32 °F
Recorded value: 44 °F
